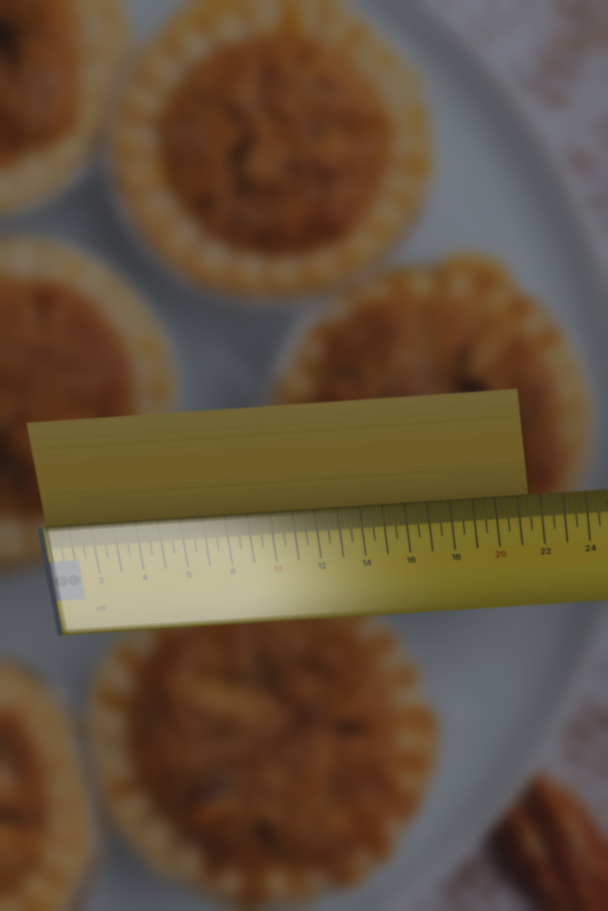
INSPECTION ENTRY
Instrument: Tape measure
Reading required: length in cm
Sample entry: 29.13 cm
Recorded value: 21.5 cm
